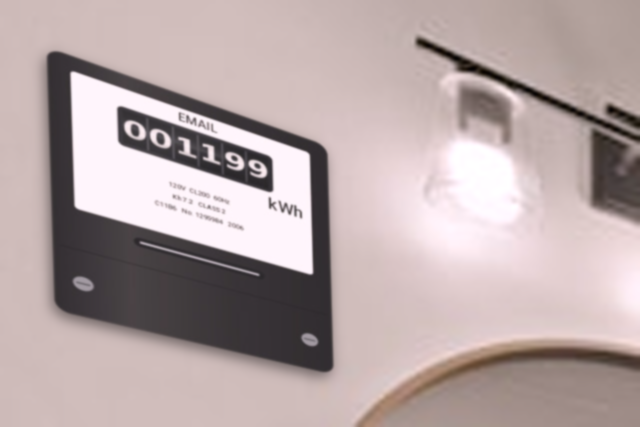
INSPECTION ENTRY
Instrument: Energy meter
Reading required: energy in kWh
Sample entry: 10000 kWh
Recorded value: 1199 kWh
